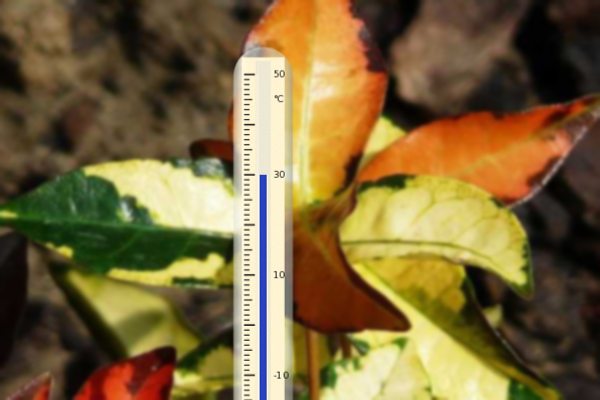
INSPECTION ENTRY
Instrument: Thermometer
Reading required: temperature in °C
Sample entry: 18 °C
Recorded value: 30 °C
